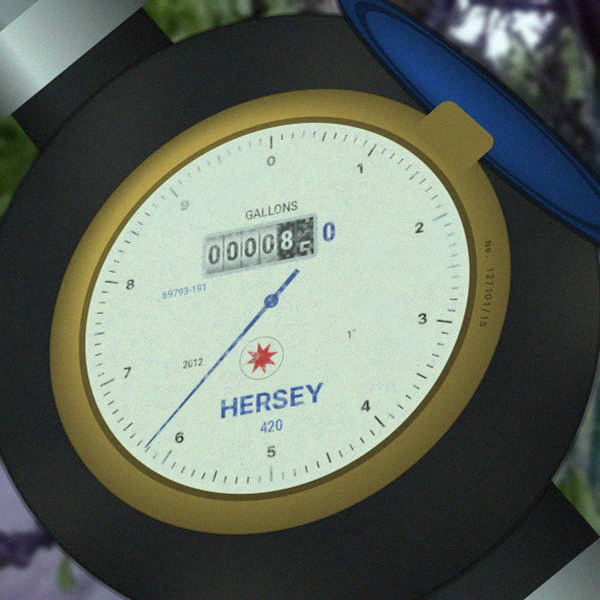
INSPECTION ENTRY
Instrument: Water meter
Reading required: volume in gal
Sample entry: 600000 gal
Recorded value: 846.2 gal
